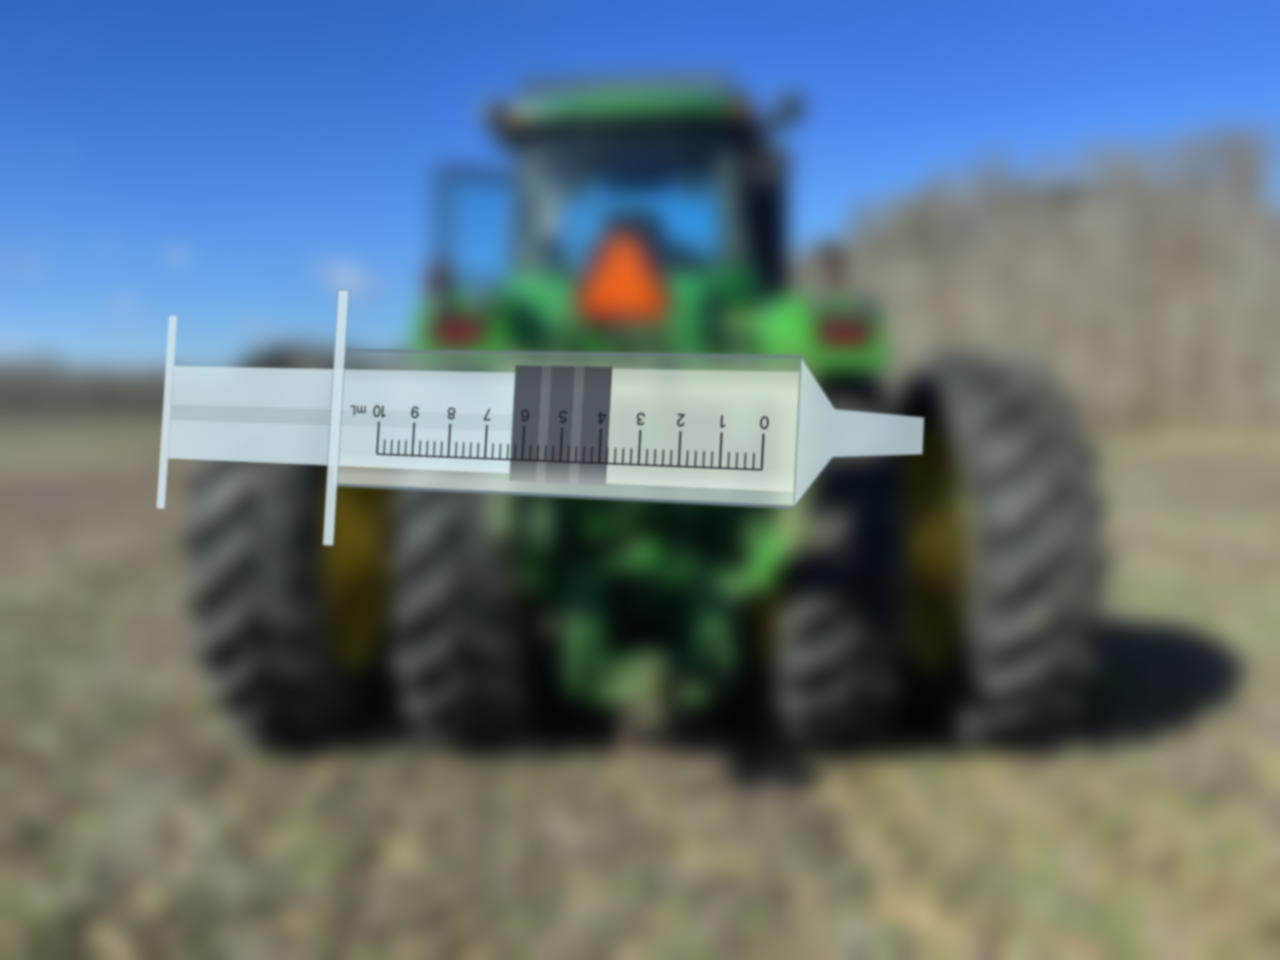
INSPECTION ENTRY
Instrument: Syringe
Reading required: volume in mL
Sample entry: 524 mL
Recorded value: 3.8 mL
